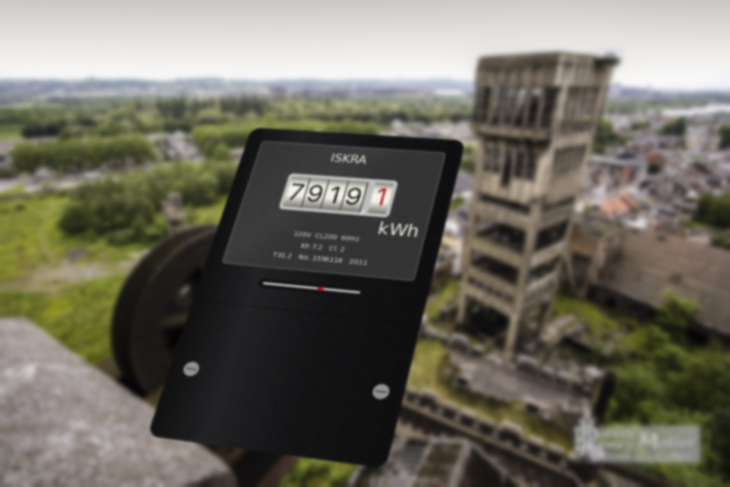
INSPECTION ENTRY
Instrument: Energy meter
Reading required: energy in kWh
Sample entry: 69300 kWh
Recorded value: 7919.1 kWh
